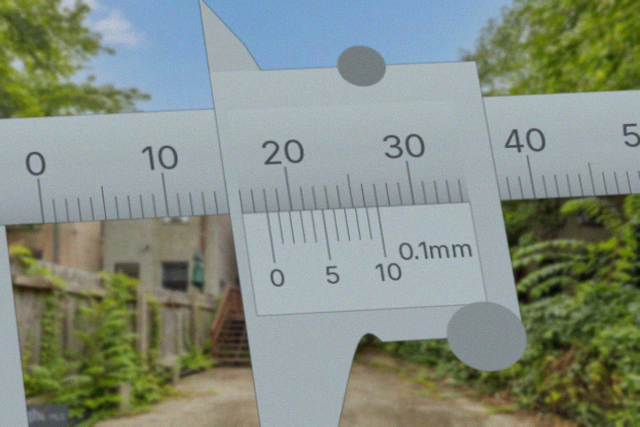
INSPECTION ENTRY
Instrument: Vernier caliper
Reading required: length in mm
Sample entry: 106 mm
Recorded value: 18.0 mm
